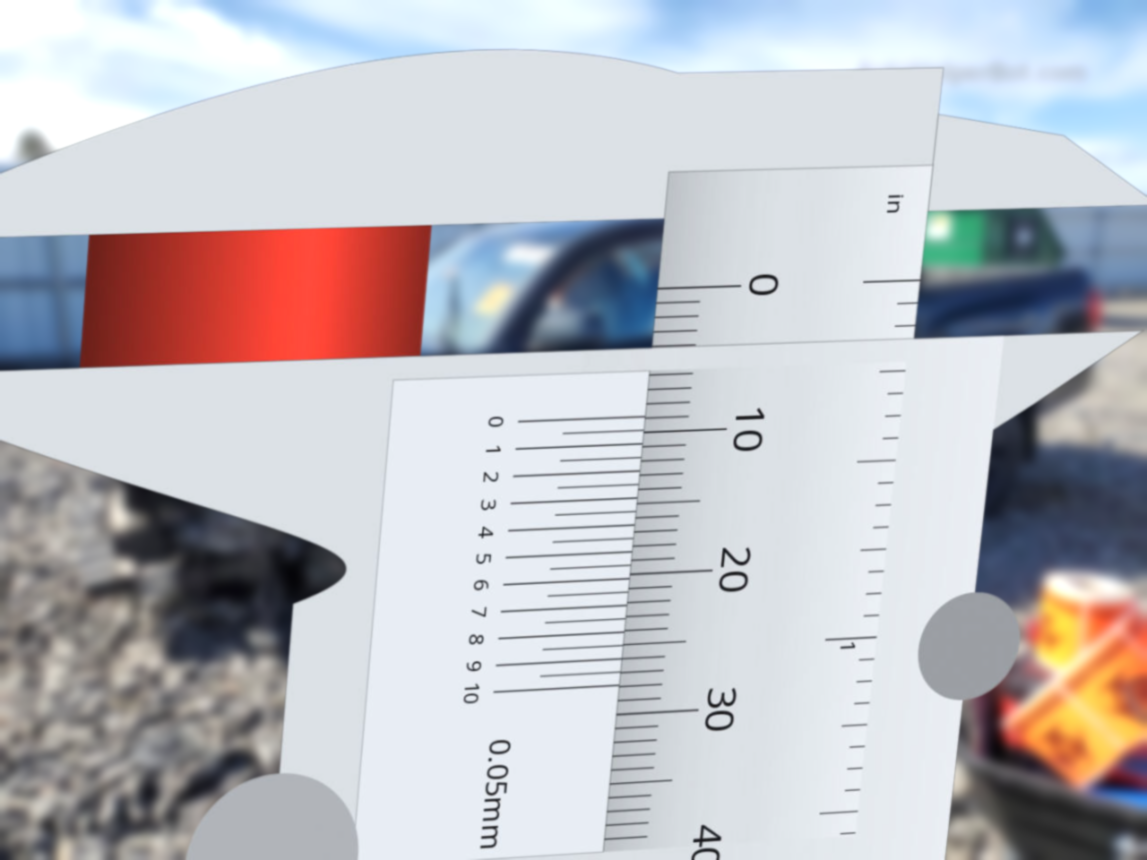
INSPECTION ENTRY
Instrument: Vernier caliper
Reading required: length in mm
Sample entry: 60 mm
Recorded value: 8.9 mm
